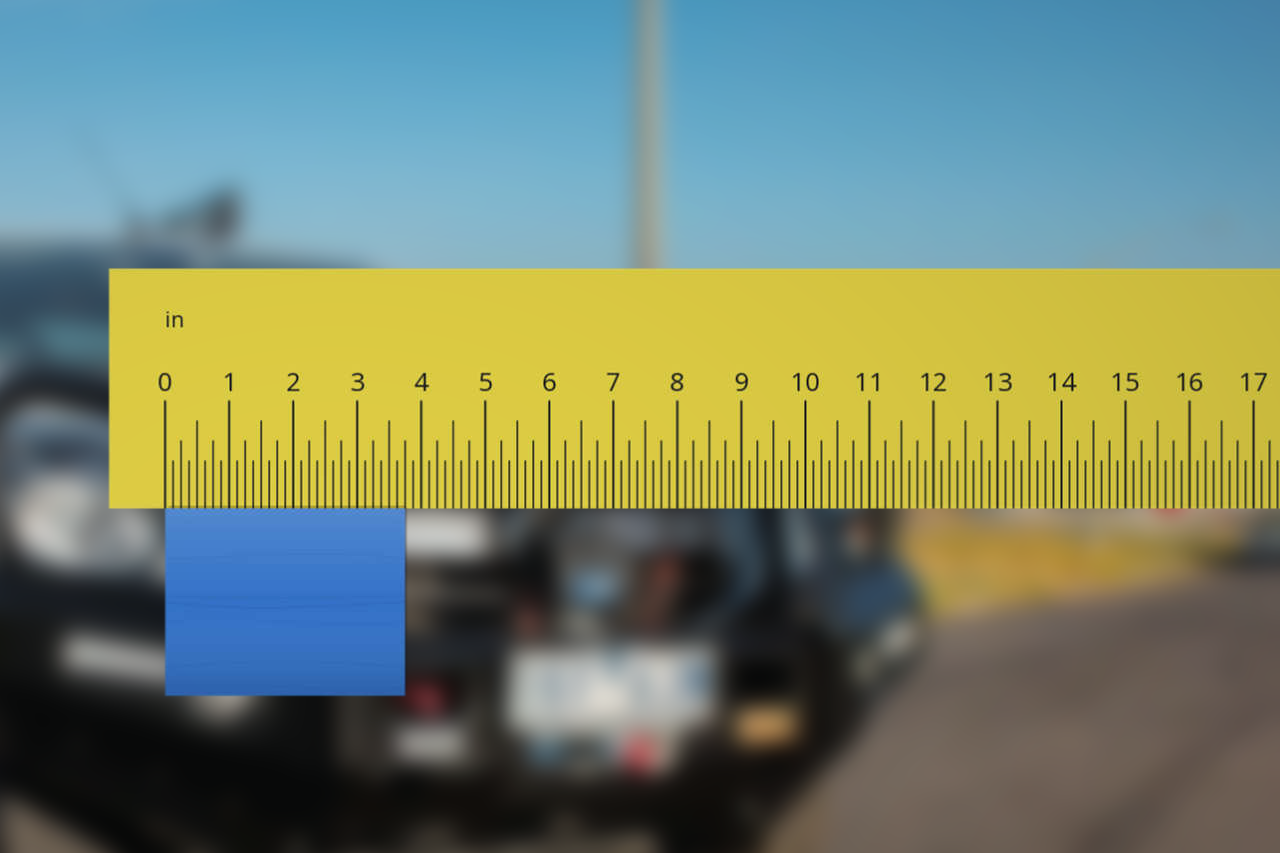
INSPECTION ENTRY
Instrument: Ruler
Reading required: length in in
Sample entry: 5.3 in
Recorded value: 3.75 in
